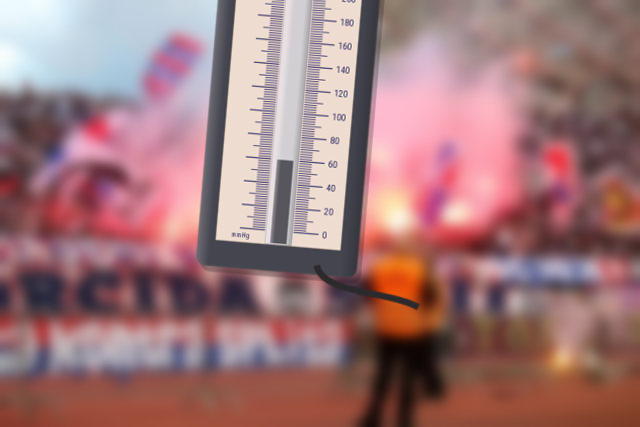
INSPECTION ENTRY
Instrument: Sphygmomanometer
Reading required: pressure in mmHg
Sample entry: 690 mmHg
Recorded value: 60 mmHg
